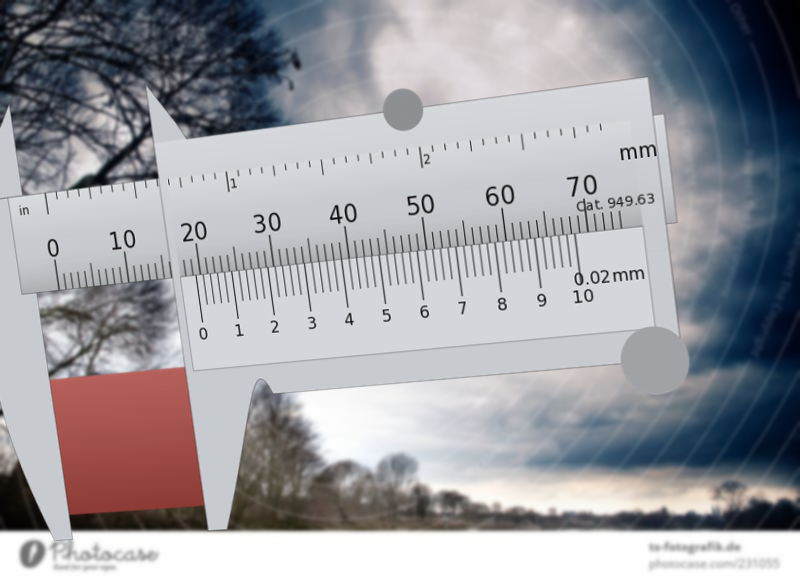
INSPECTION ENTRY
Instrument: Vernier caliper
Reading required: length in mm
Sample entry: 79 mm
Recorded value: 19.4 mm
